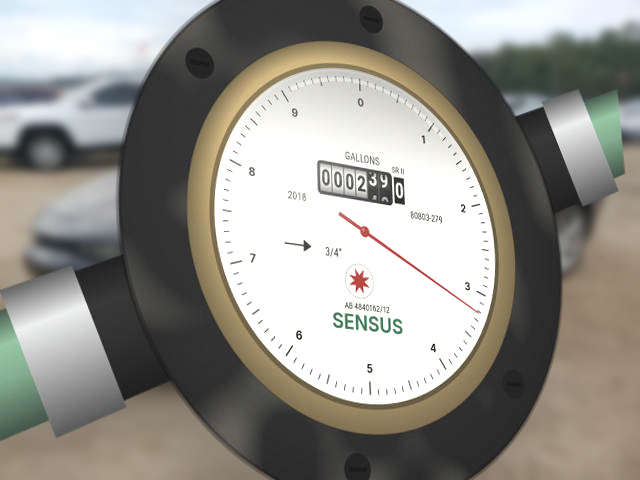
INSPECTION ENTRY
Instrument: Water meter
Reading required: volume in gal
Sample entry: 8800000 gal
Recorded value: 2393.2 gal
